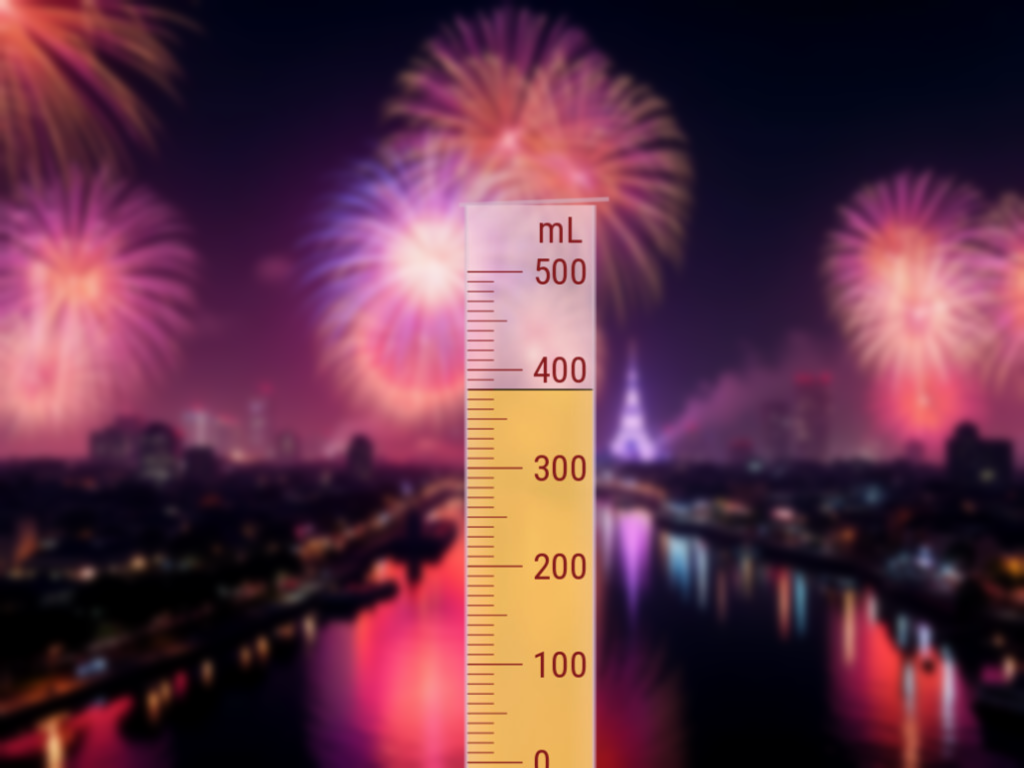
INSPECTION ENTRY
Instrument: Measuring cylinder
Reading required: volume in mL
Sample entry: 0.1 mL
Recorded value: 380 mL
